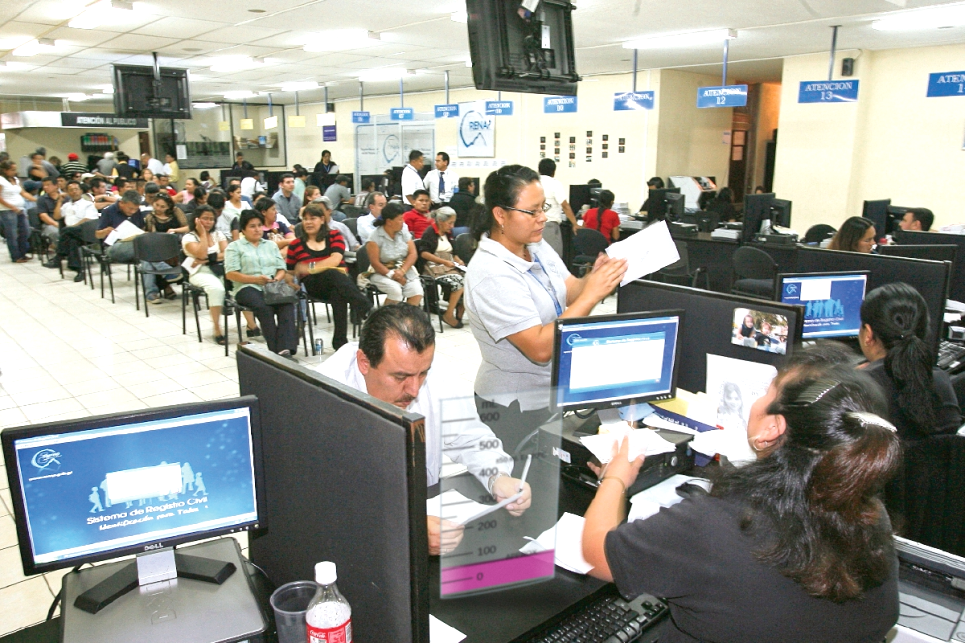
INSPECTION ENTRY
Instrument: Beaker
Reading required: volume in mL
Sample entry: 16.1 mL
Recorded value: 50 mL
